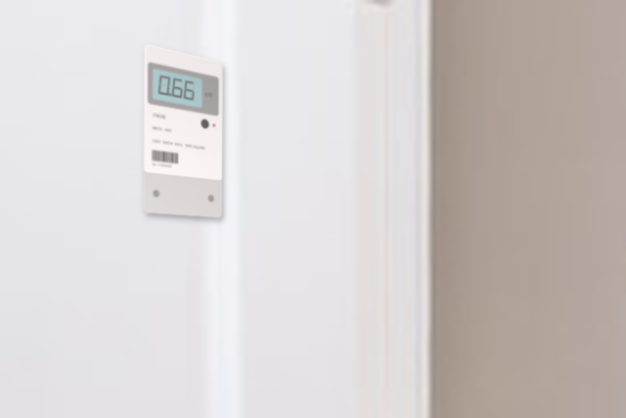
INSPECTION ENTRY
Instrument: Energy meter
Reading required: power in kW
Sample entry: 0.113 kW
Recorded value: 0.66 kW
